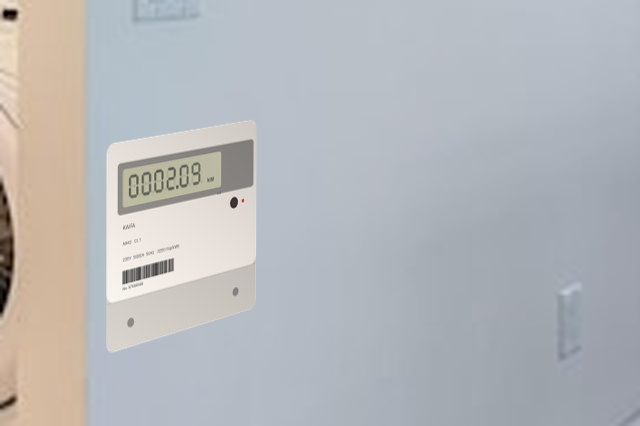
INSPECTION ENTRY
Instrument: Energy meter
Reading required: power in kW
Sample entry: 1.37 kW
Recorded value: 2.09 kW
